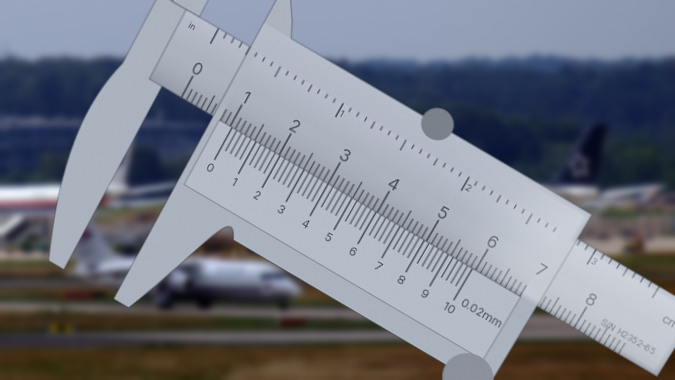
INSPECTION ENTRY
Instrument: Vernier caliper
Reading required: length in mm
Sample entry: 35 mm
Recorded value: 10.4 mm
